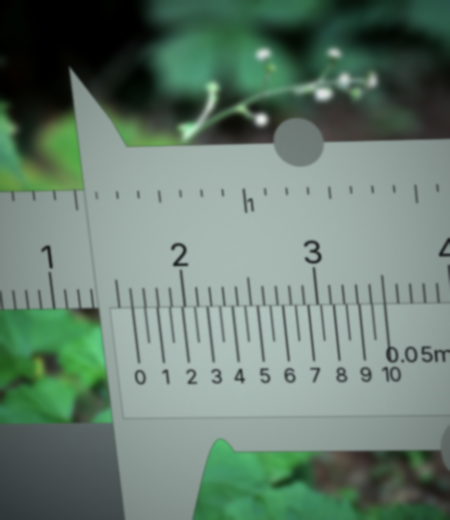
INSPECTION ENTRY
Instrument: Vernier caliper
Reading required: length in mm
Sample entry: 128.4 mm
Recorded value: 16.0 mm
